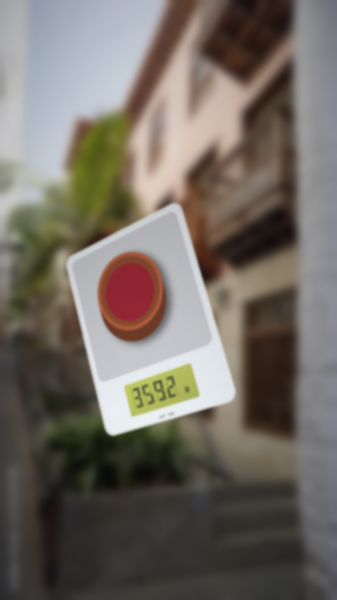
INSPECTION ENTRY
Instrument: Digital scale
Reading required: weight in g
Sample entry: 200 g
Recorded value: 3592 g
